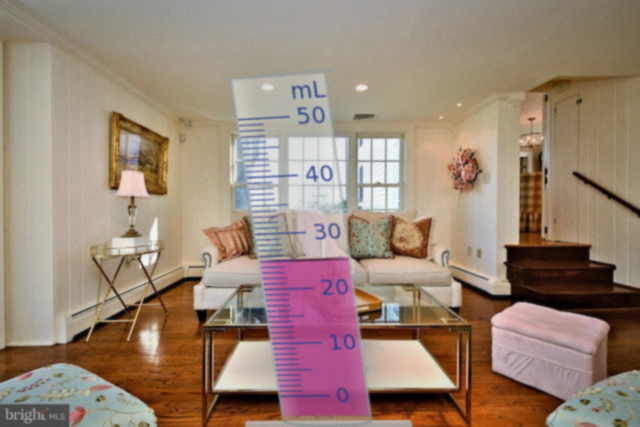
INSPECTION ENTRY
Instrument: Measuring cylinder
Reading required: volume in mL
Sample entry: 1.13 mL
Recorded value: 25 mL
